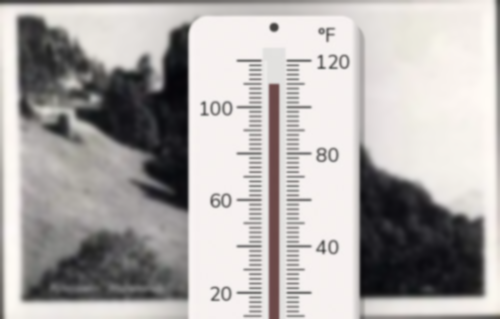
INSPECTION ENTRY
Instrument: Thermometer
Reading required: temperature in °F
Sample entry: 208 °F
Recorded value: 110 °F
